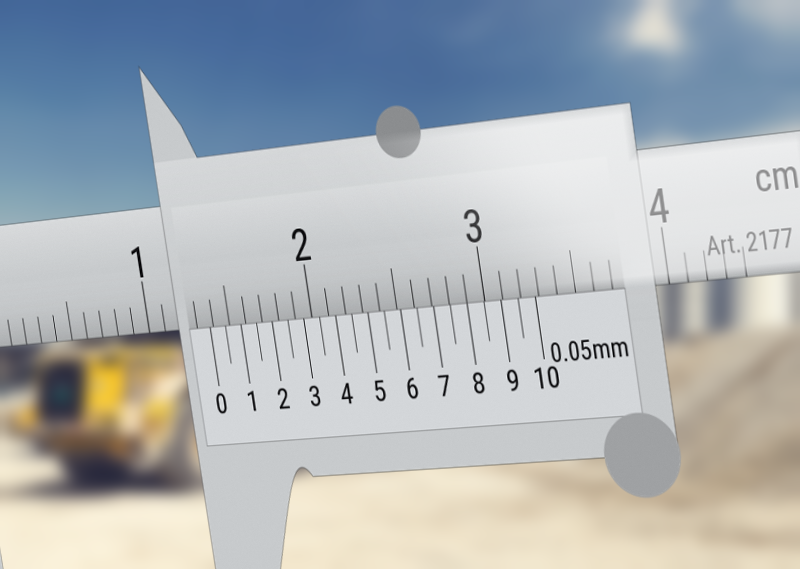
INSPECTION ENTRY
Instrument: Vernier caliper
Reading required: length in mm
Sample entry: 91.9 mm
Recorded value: 13.8 mm
